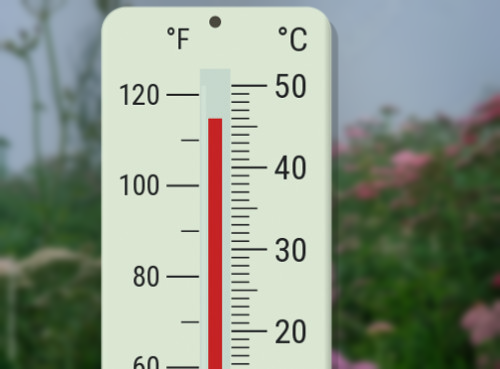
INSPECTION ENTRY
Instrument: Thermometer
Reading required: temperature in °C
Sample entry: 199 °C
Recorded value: 46 °C
